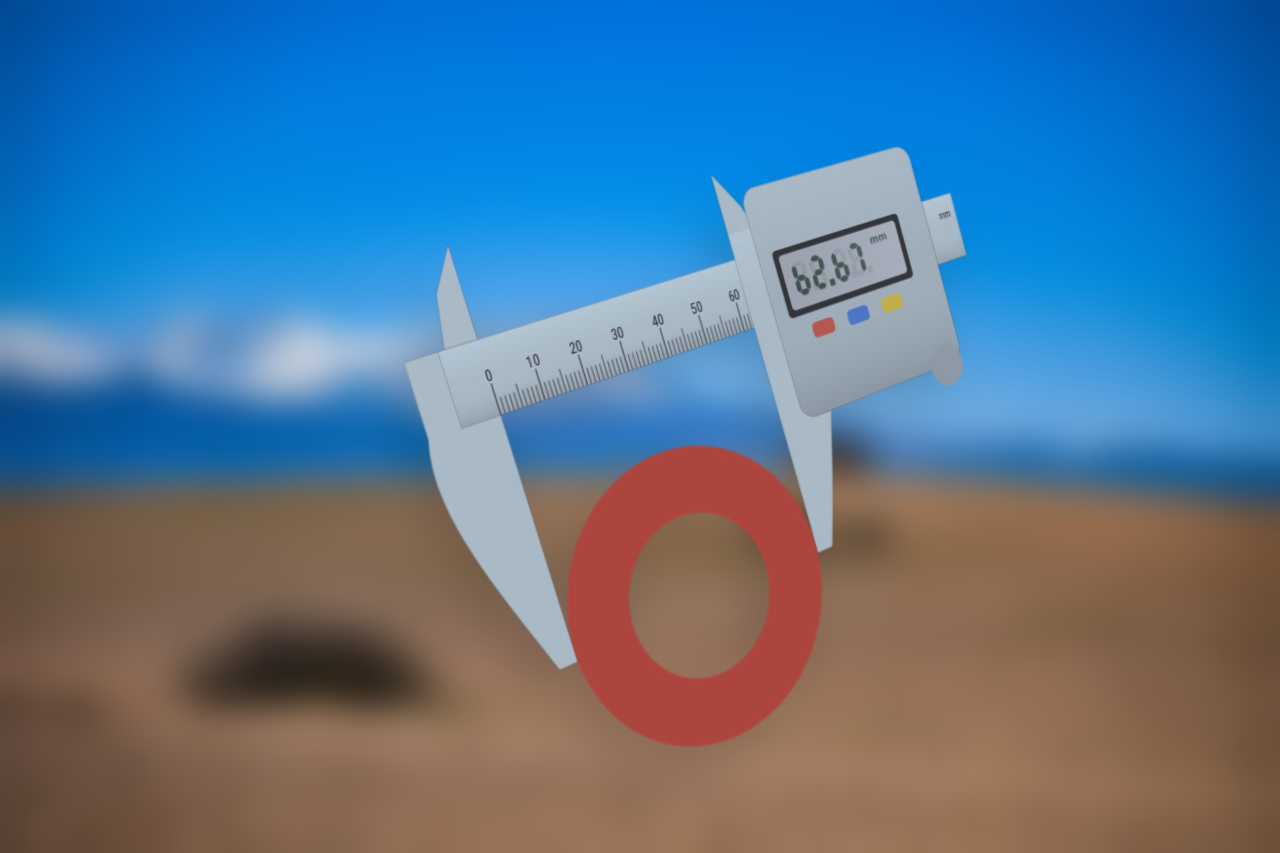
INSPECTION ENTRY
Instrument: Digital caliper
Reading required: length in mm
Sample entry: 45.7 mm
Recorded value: 62.67 mm
